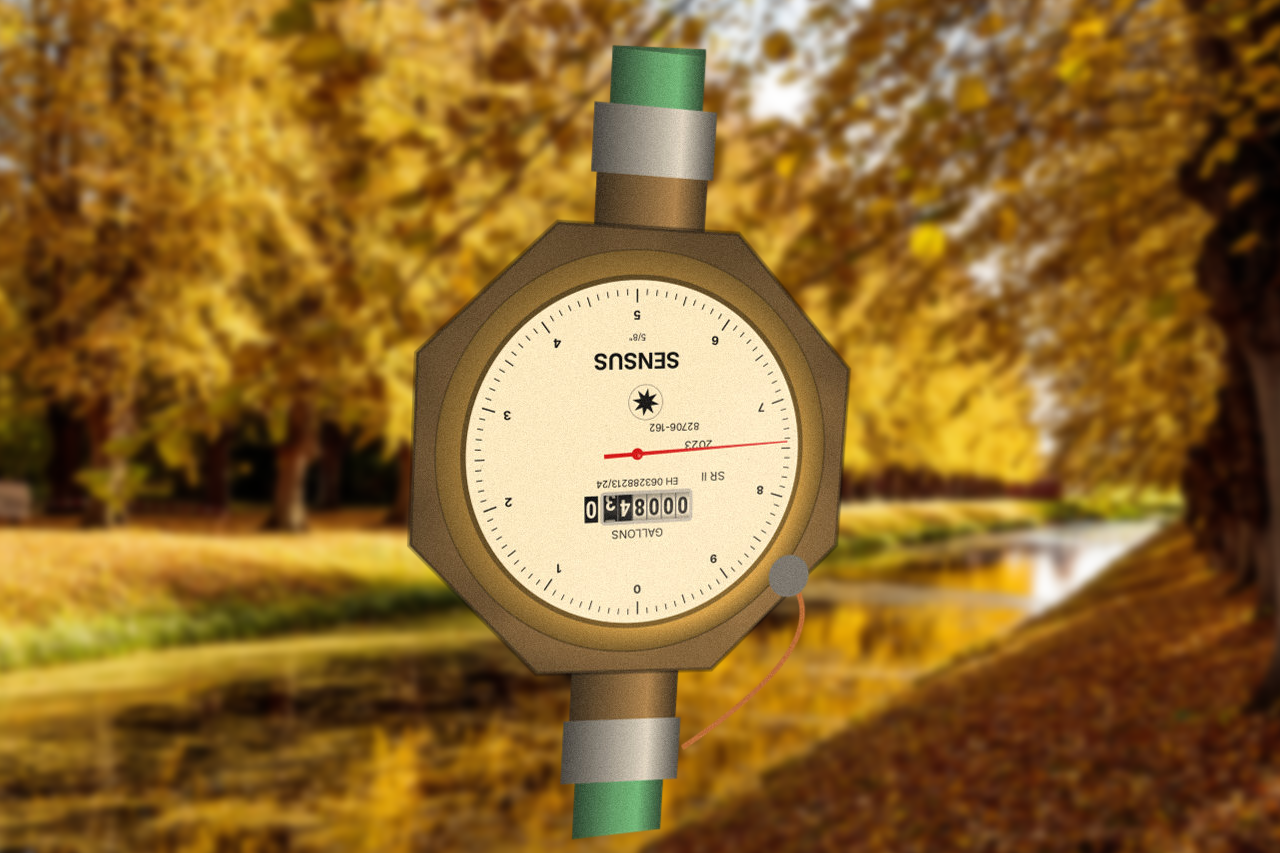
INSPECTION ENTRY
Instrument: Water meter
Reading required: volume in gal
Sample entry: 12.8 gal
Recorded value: 8427.4 gal
